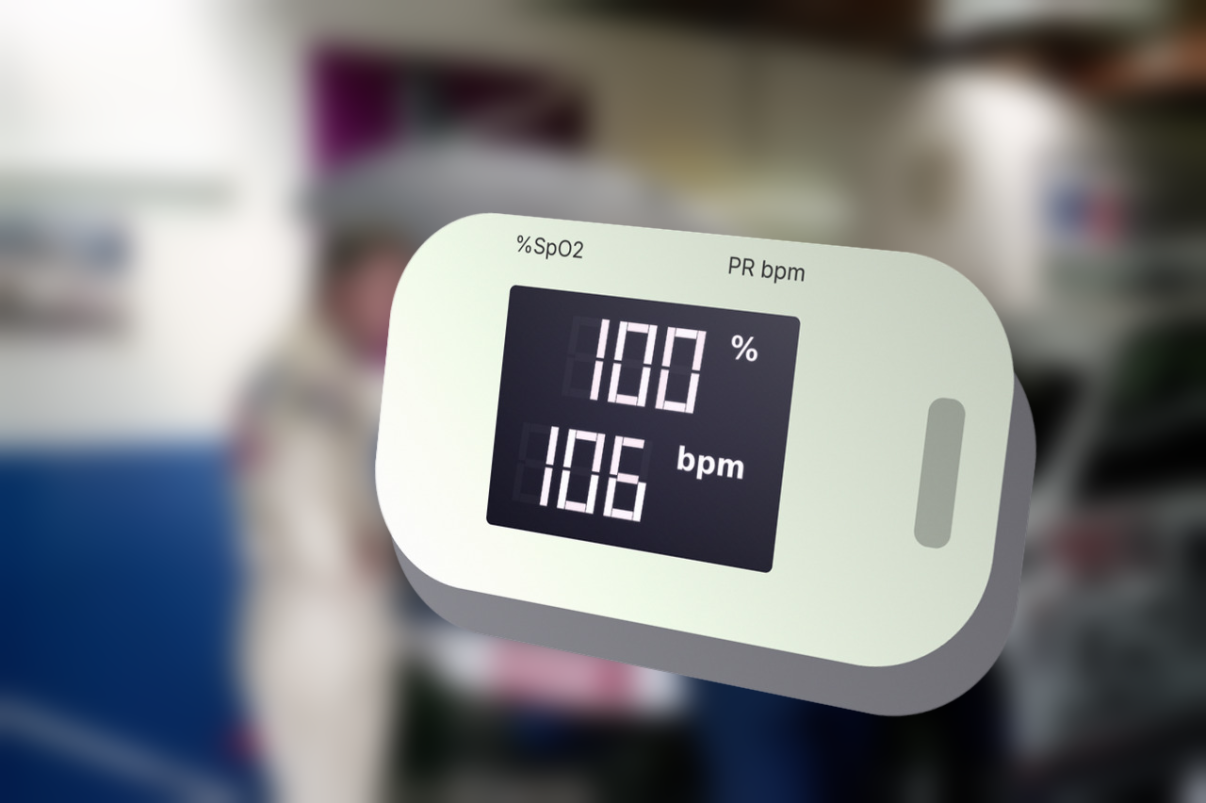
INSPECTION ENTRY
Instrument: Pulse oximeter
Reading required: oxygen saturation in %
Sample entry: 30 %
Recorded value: 100 %
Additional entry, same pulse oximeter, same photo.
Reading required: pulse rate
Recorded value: 106 bpm
